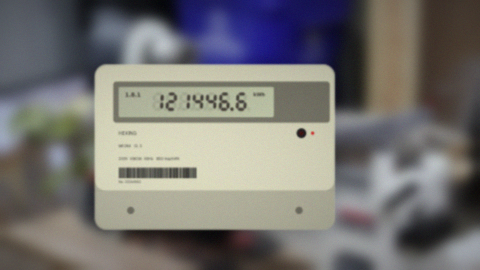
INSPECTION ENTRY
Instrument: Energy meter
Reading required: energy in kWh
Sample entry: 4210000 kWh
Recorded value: 121446.6 kWh
